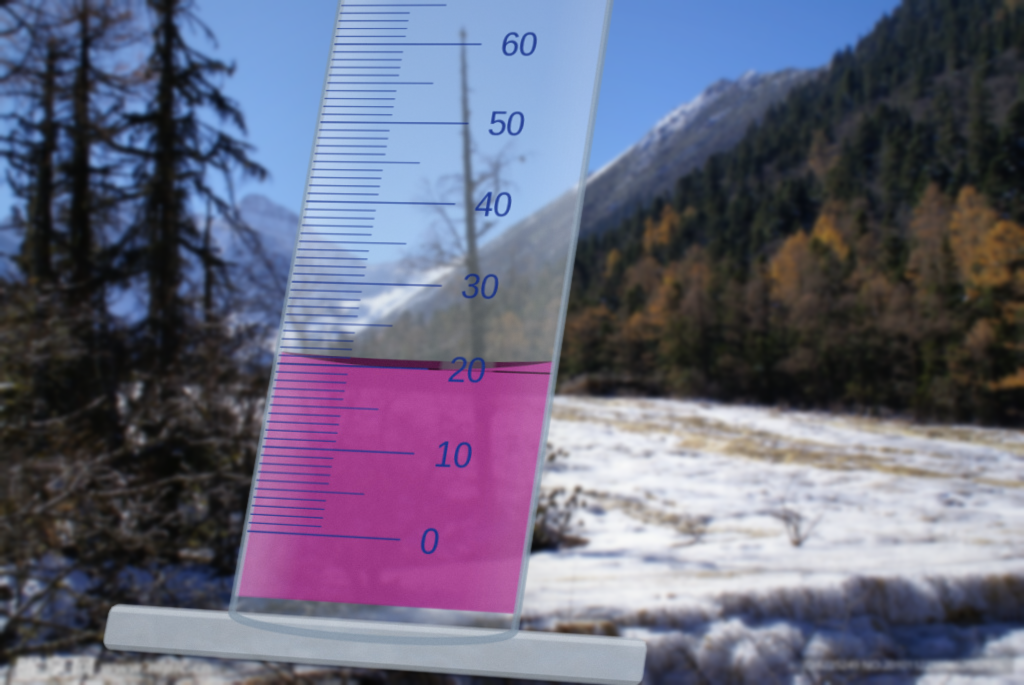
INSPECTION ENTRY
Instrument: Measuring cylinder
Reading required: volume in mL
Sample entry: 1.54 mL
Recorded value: 20 mL
